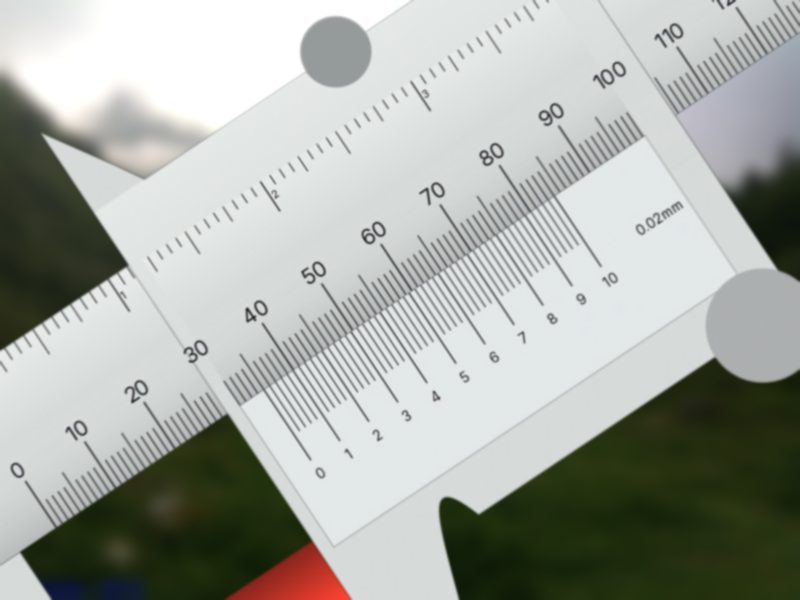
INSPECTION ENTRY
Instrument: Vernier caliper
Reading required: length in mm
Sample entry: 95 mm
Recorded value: 35.0 mm
